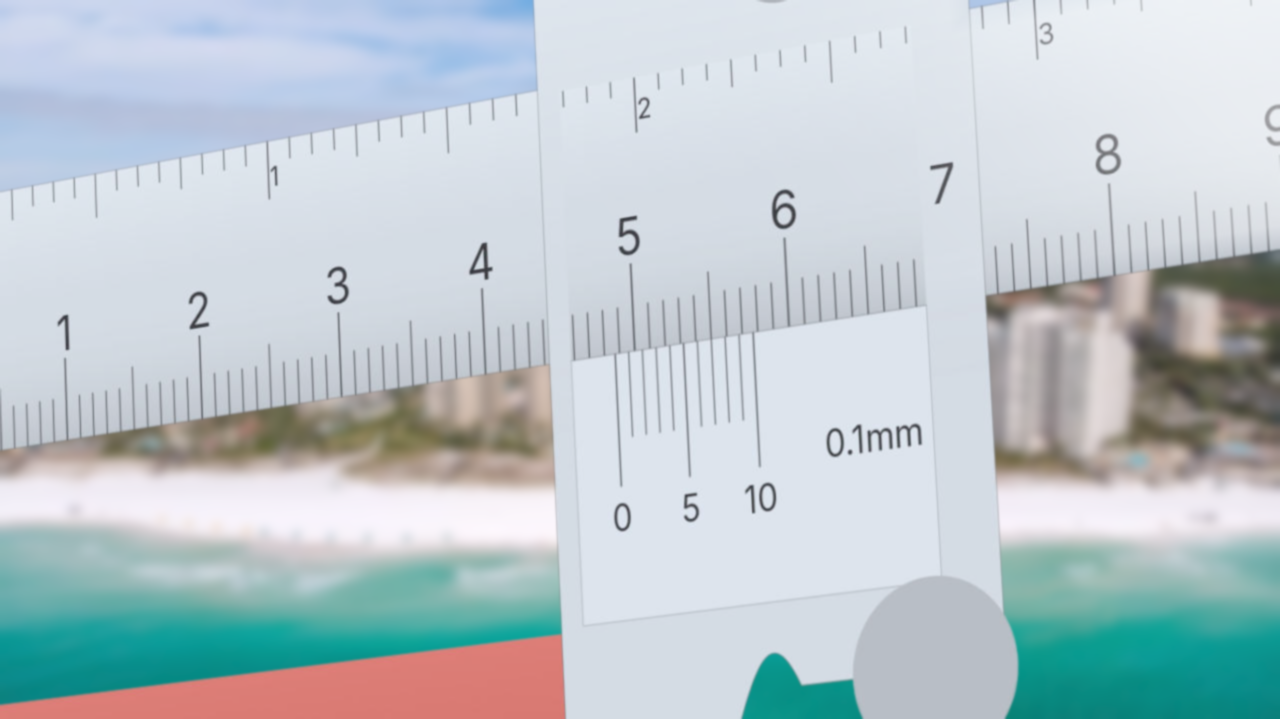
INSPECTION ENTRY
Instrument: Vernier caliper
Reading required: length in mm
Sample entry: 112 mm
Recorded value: 48.7 mm
